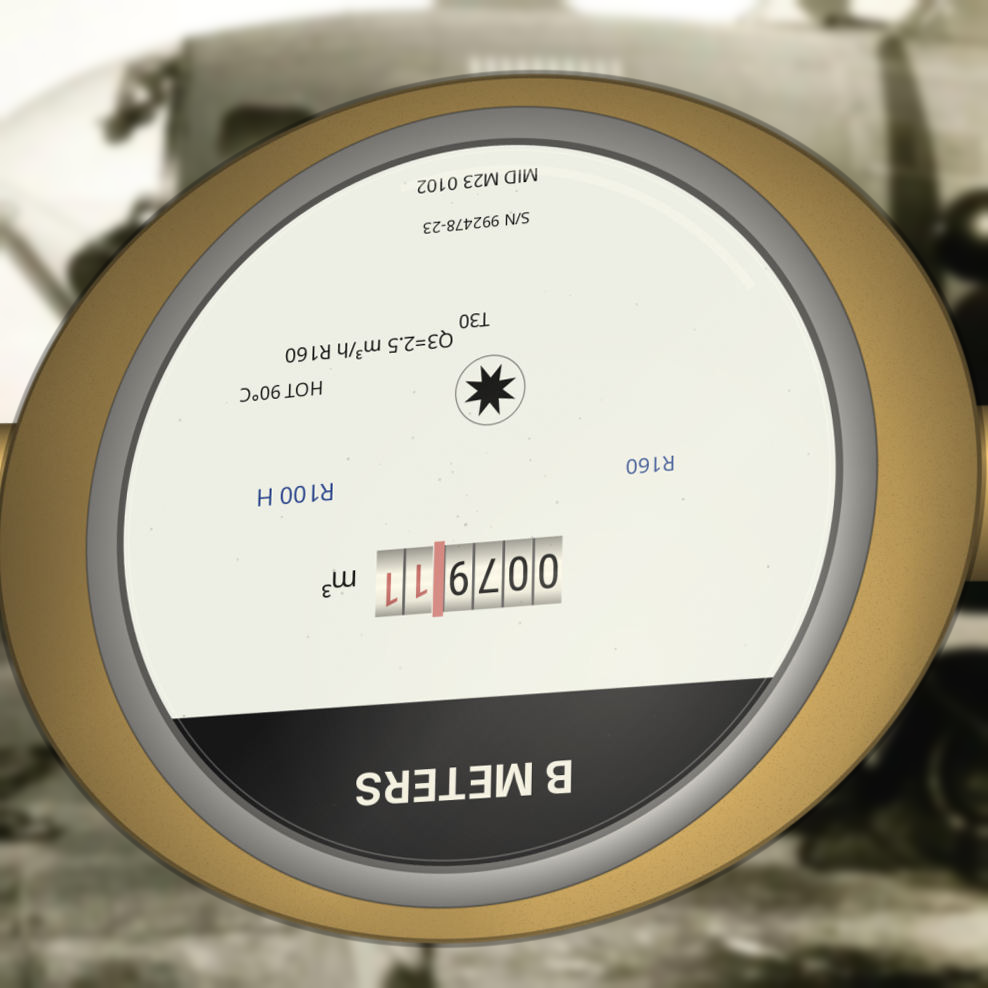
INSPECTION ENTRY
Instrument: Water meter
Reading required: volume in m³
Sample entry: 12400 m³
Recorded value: 79.11 m³
